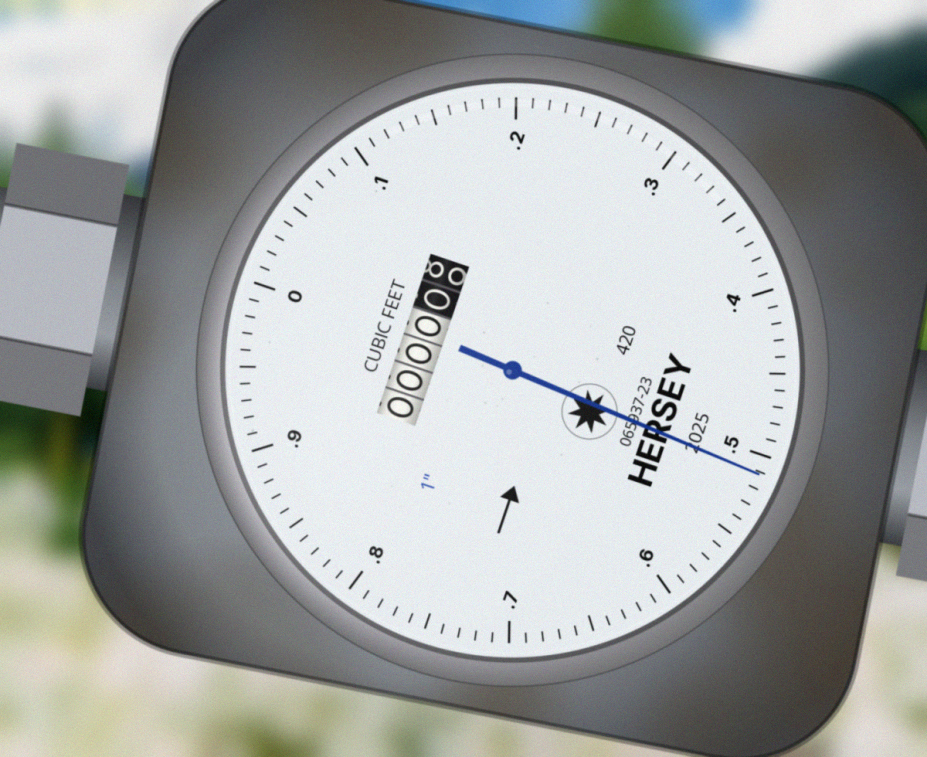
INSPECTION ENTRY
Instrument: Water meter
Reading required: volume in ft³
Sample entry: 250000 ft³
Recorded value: 8.51 ft³
